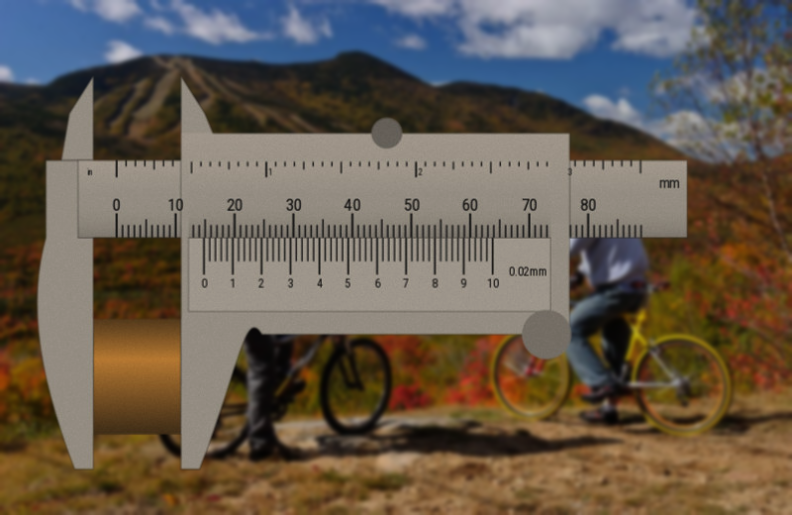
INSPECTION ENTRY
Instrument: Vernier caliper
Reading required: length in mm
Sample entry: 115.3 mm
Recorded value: 14.8 mm
